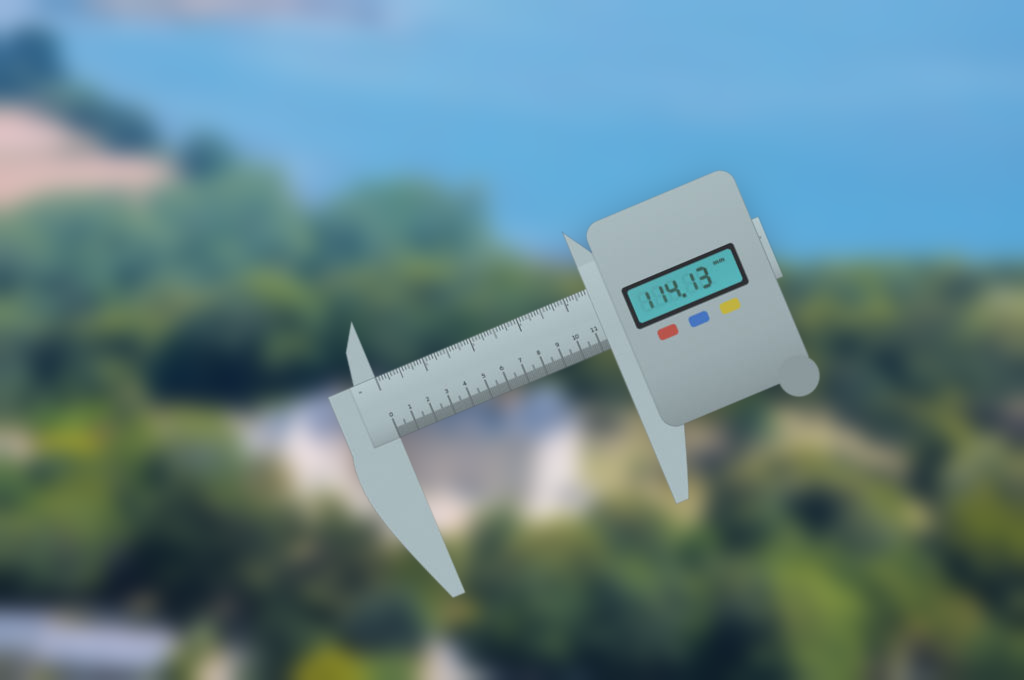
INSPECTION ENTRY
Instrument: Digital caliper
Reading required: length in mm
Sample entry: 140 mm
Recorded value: 114.13 mm
